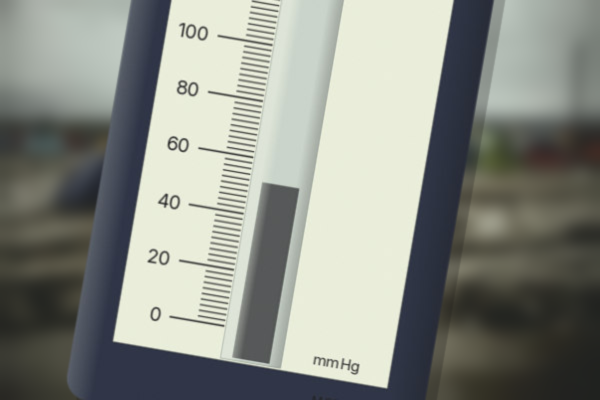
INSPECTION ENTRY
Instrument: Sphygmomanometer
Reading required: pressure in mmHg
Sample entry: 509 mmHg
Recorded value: 52 mmHg
